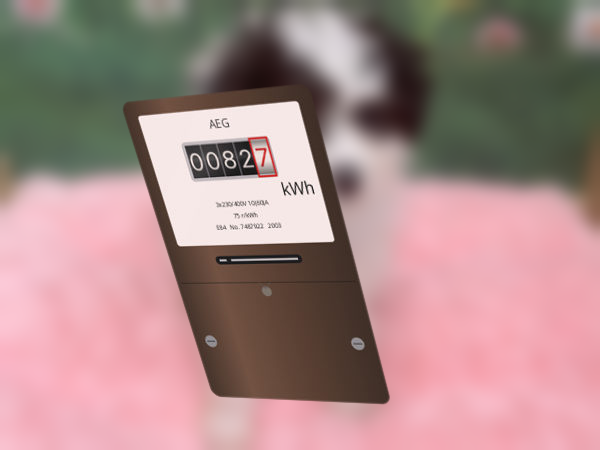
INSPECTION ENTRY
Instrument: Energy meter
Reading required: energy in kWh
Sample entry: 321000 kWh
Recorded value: 82.7 kWh
